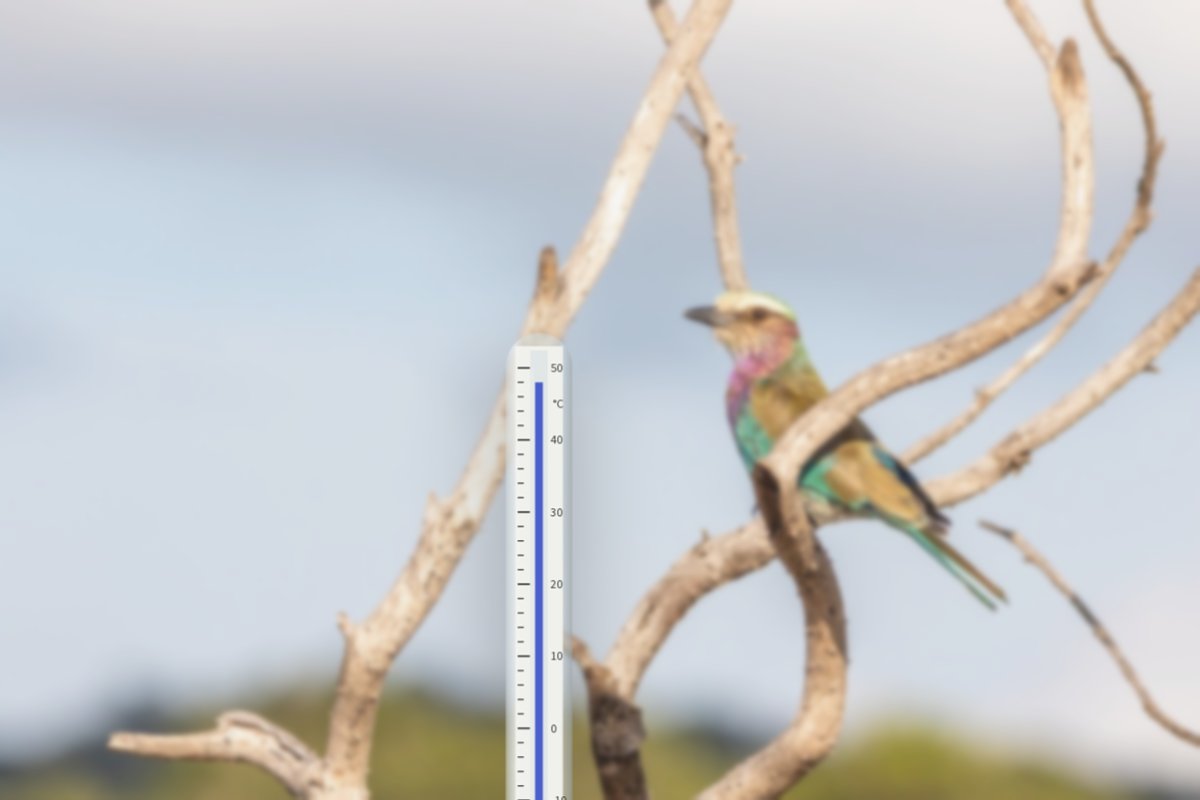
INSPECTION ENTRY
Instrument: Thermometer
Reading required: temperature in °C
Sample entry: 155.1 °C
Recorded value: 48 °C
